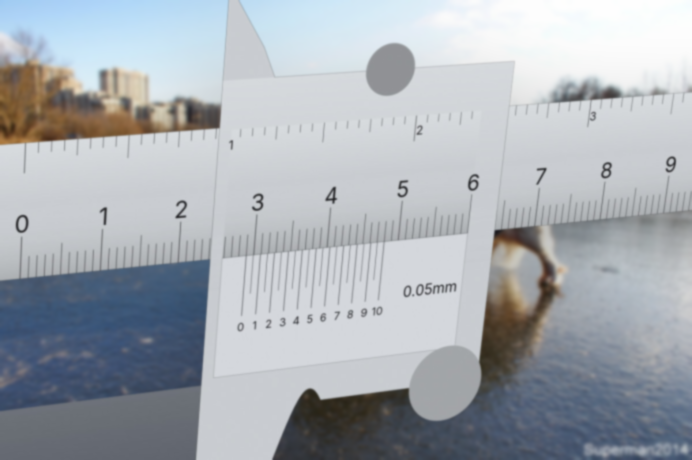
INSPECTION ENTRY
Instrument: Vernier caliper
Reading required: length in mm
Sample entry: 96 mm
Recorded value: 29.0 mm
